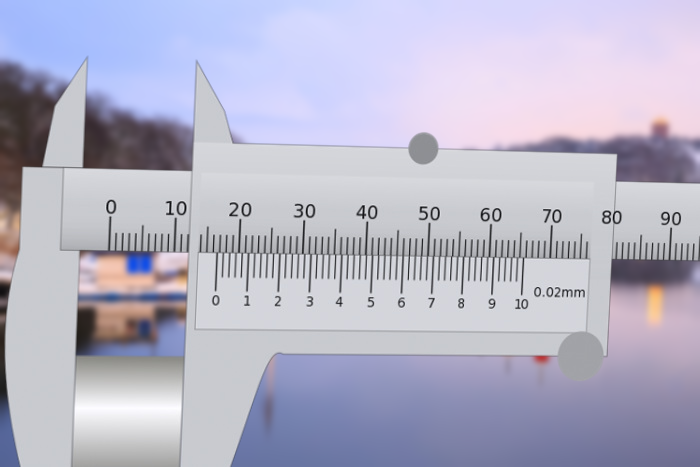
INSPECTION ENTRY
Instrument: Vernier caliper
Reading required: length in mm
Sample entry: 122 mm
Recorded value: 16.6 mm
